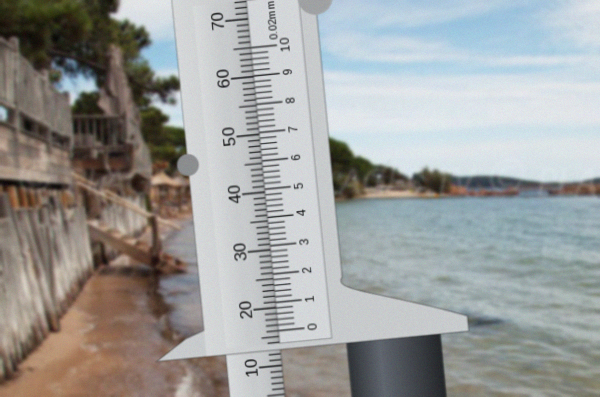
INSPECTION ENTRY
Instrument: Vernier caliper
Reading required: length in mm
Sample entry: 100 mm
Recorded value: 16.0 mm
